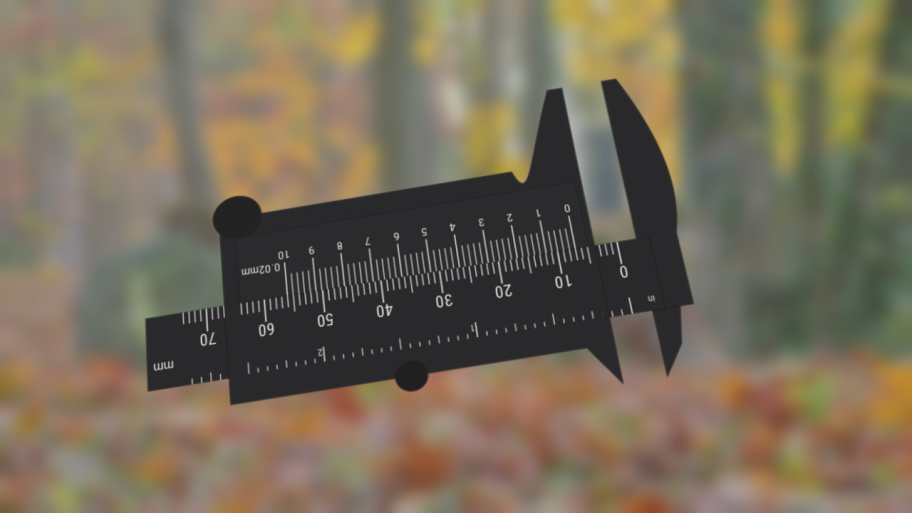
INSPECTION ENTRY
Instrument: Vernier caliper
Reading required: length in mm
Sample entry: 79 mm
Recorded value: 7.0 mm
